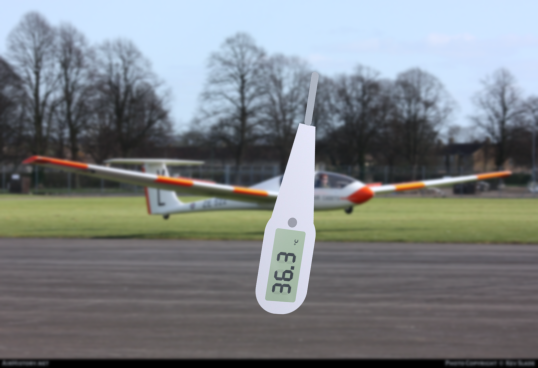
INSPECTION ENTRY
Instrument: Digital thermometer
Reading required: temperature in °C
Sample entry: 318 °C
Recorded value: 36.3 °C
